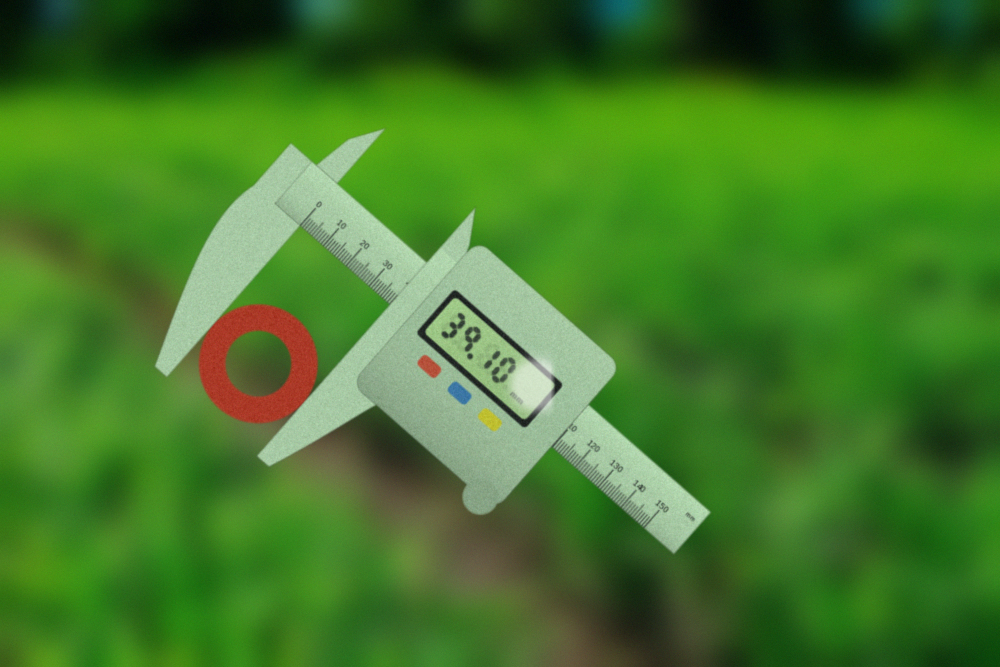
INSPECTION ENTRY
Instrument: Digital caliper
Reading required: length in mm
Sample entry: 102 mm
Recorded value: 39.10 mm
